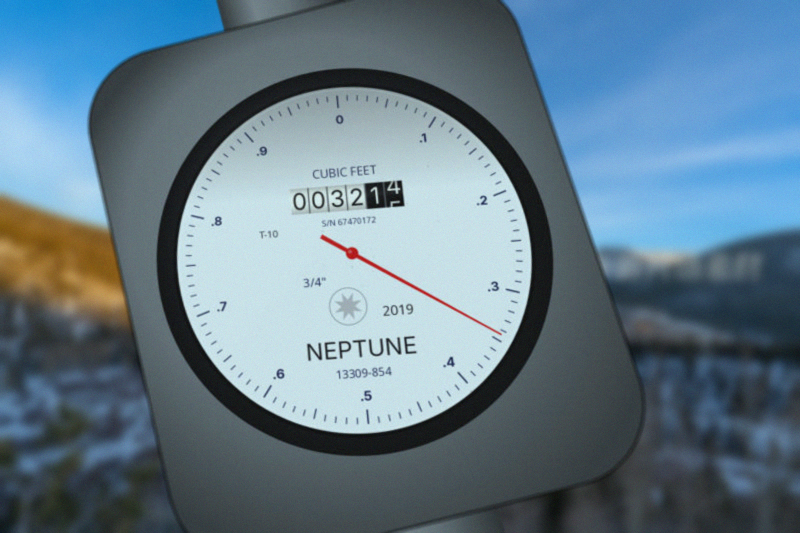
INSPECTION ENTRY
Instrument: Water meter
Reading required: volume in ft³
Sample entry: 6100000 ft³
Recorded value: 3214.34 ft³
